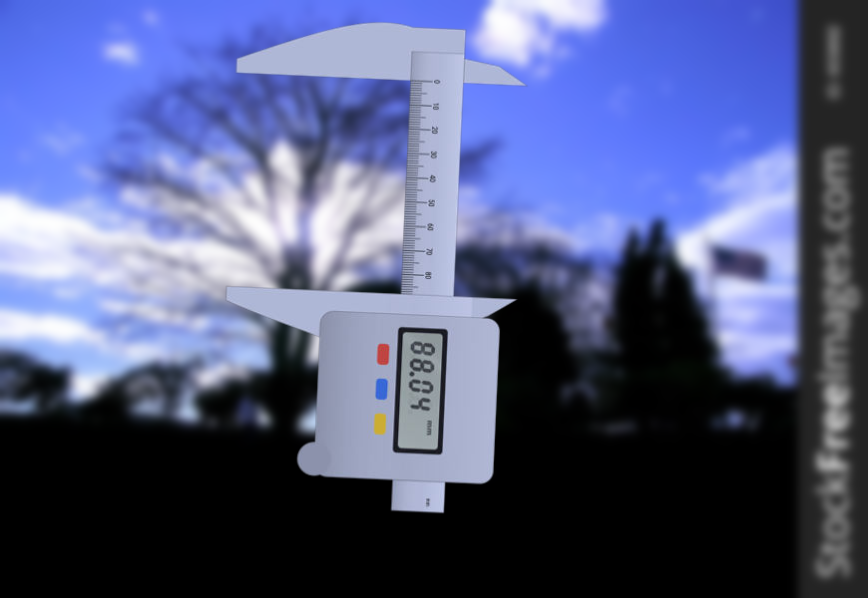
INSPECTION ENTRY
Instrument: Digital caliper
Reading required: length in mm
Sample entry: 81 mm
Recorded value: 88.04 mm
